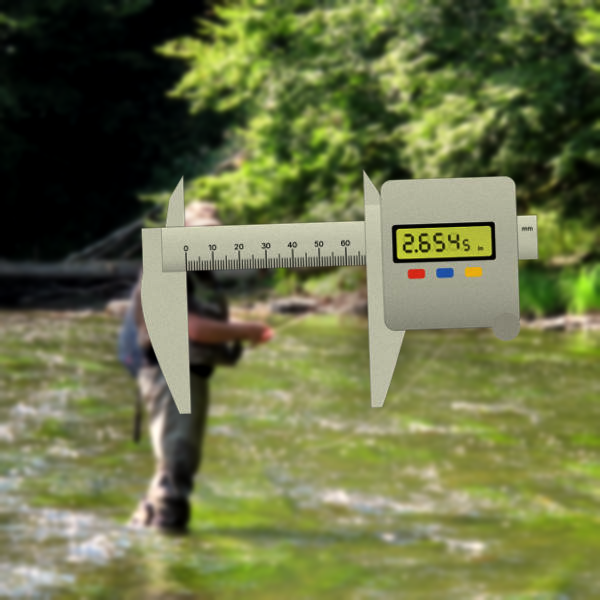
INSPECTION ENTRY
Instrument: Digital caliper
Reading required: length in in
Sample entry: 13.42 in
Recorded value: 2.6545 in
